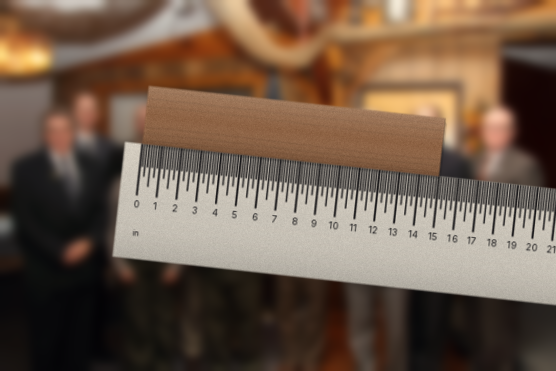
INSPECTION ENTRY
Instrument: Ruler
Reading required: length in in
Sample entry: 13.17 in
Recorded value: 15 in
